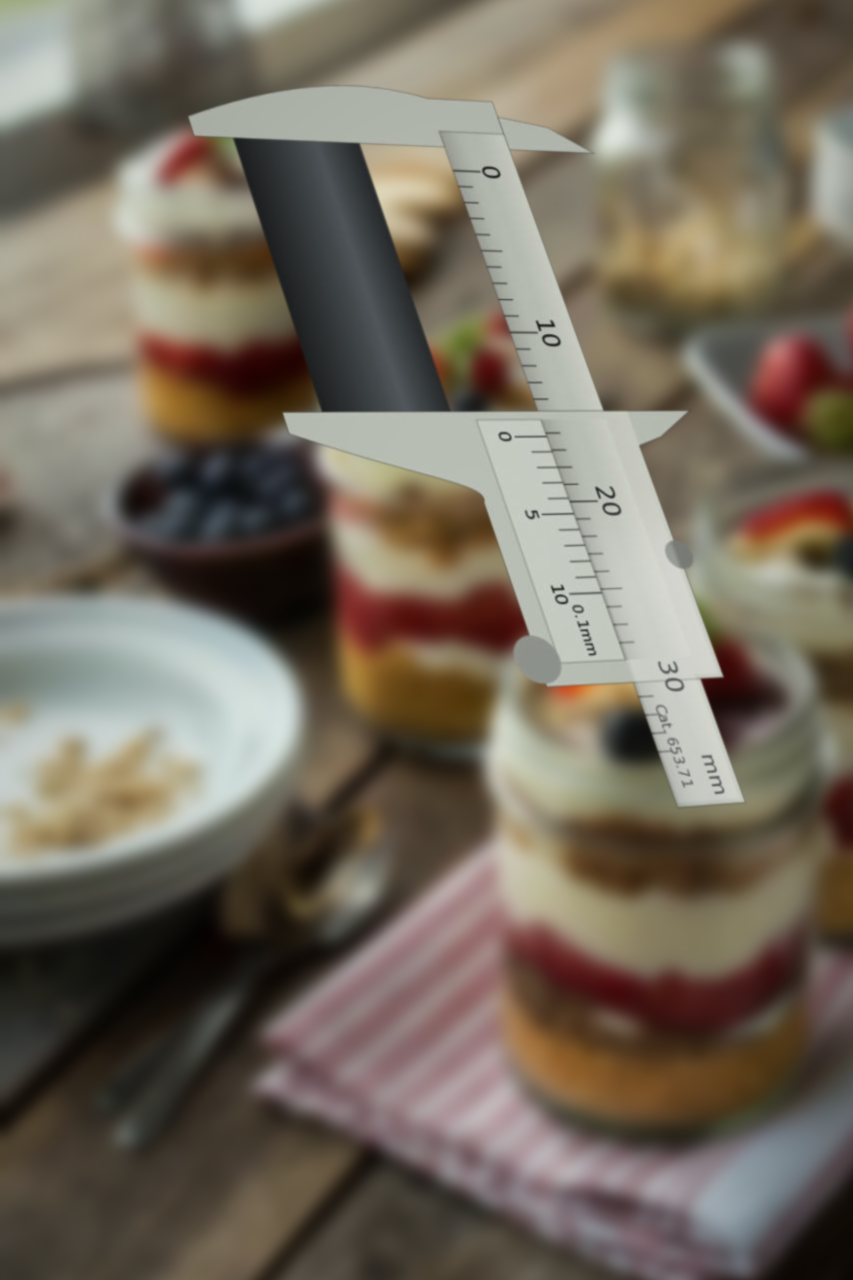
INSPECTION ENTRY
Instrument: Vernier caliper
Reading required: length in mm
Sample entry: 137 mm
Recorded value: 16.2 mm
